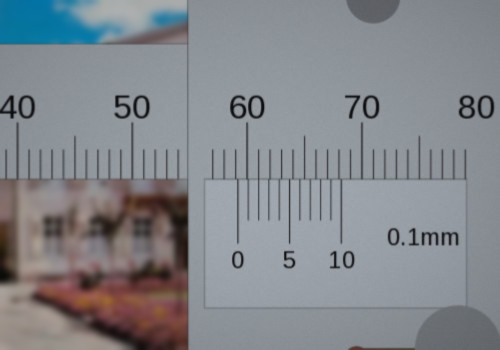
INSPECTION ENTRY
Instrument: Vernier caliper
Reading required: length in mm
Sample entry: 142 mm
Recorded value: 59.2 mm
